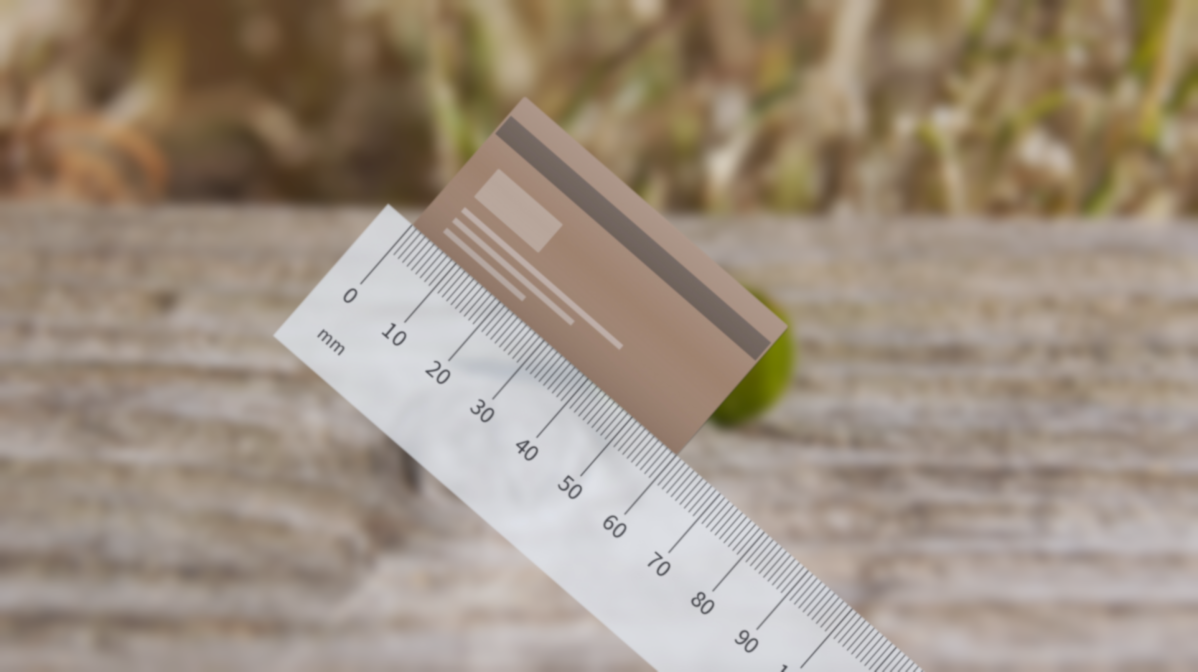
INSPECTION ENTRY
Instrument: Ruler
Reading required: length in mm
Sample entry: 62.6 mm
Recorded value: 60 mm
